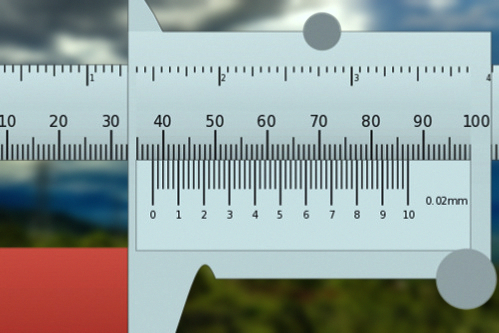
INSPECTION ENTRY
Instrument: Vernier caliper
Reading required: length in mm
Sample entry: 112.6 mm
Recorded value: 38.0 mm
